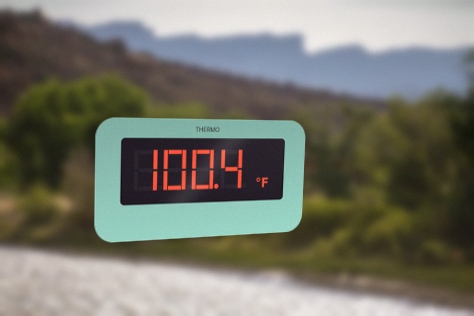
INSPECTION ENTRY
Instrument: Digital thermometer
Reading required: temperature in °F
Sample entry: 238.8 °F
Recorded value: 100.4 °F
